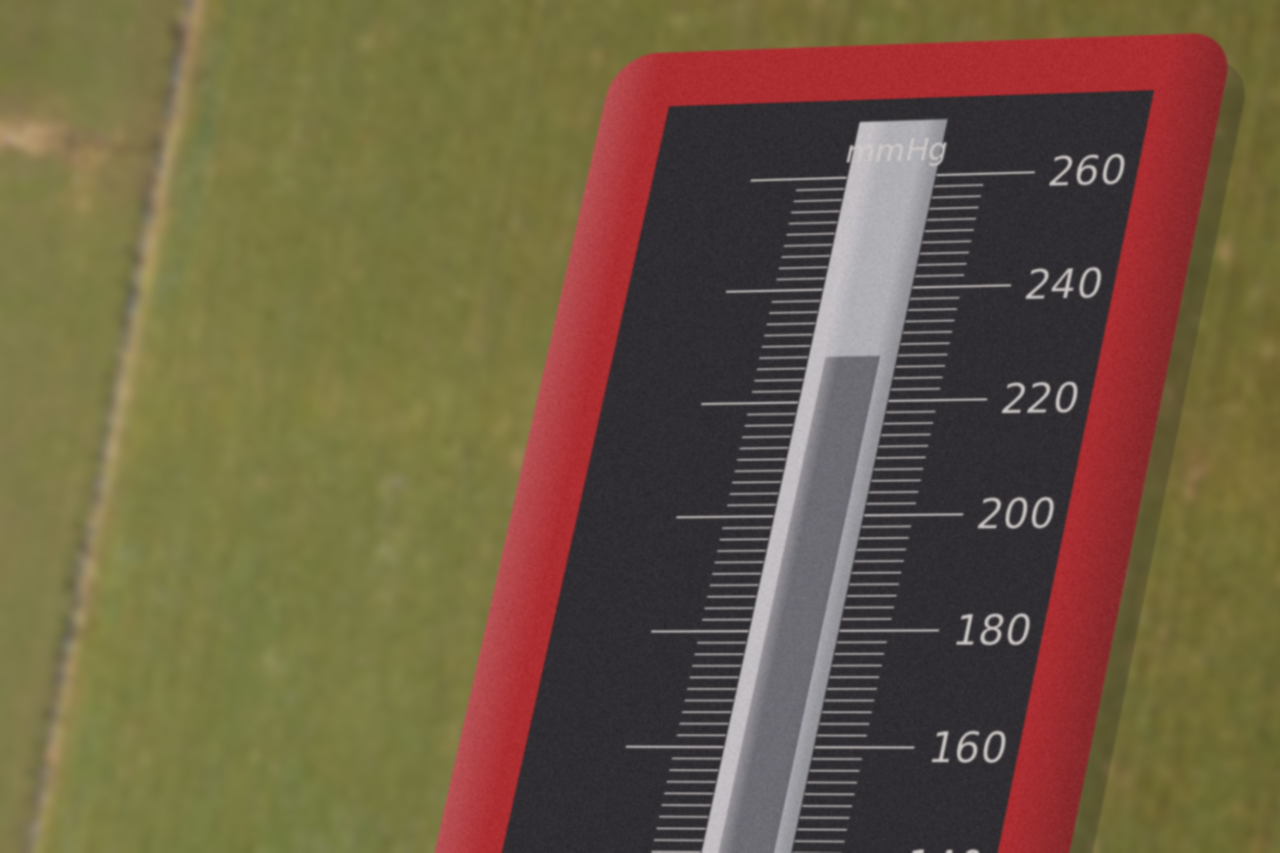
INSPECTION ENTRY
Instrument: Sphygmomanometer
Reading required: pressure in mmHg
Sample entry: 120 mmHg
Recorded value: 228 mmHg
